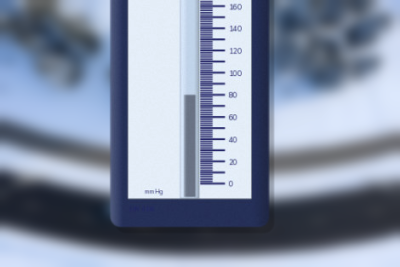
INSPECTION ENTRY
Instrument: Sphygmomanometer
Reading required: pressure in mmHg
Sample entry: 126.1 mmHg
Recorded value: 80 mmHg
